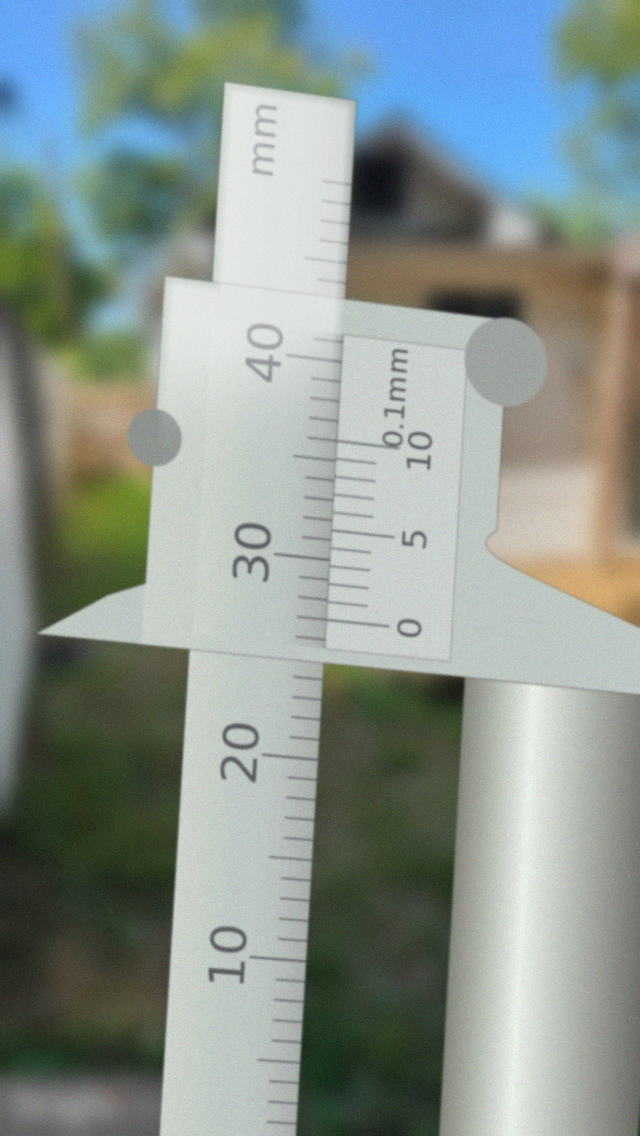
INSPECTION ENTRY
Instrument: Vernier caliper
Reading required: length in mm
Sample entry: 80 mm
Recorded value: 27.0 mm
